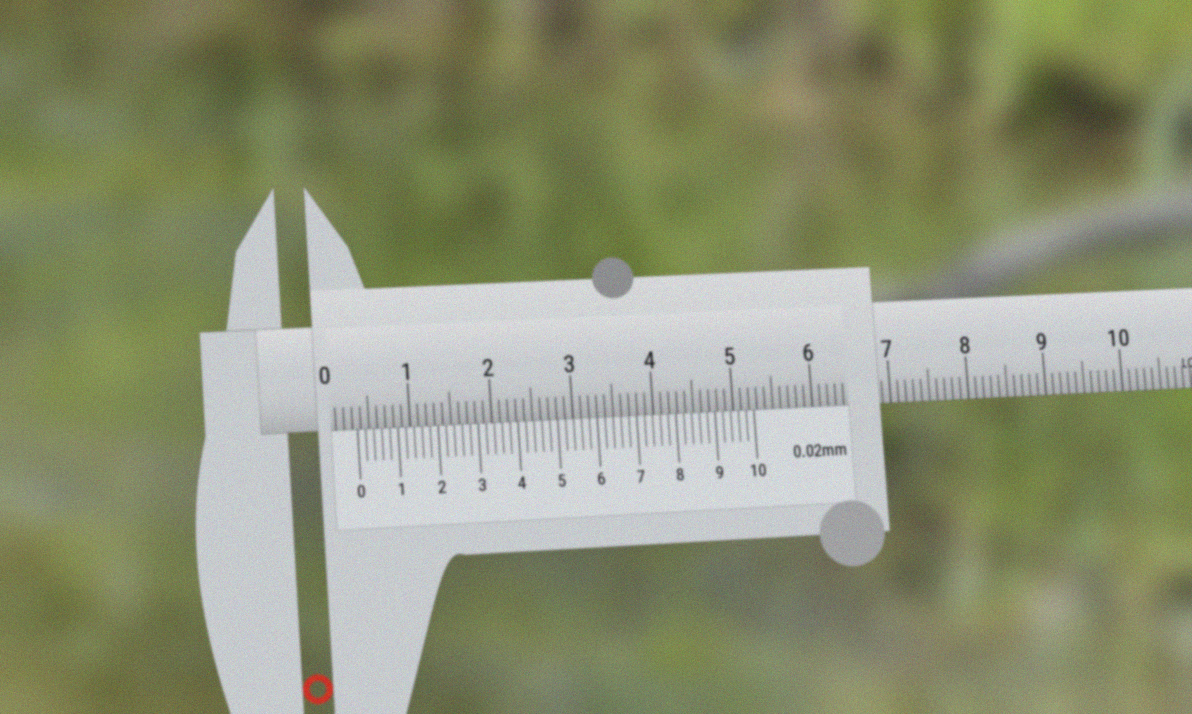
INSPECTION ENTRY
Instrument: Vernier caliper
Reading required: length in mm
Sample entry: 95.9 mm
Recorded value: 3.6 mm
